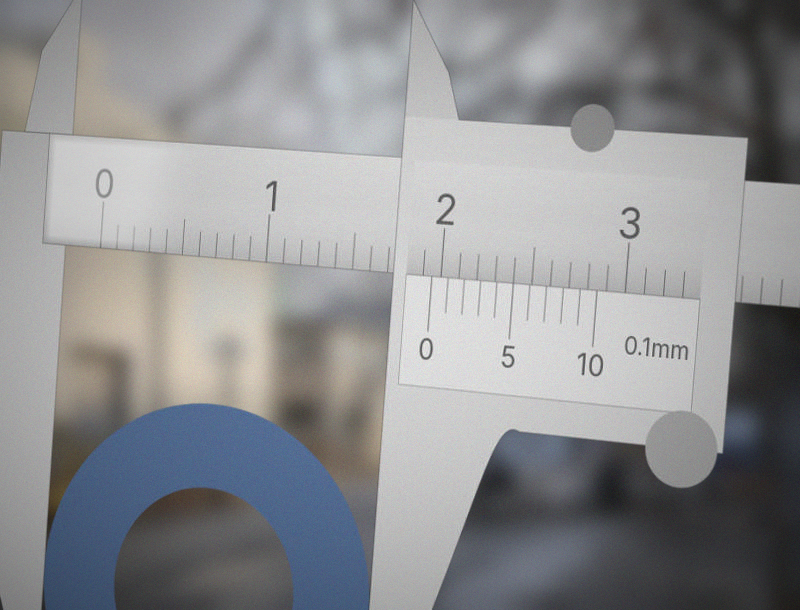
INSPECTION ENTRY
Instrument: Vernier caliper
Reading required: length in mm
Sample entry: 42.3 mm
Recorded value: 19.5 mm
